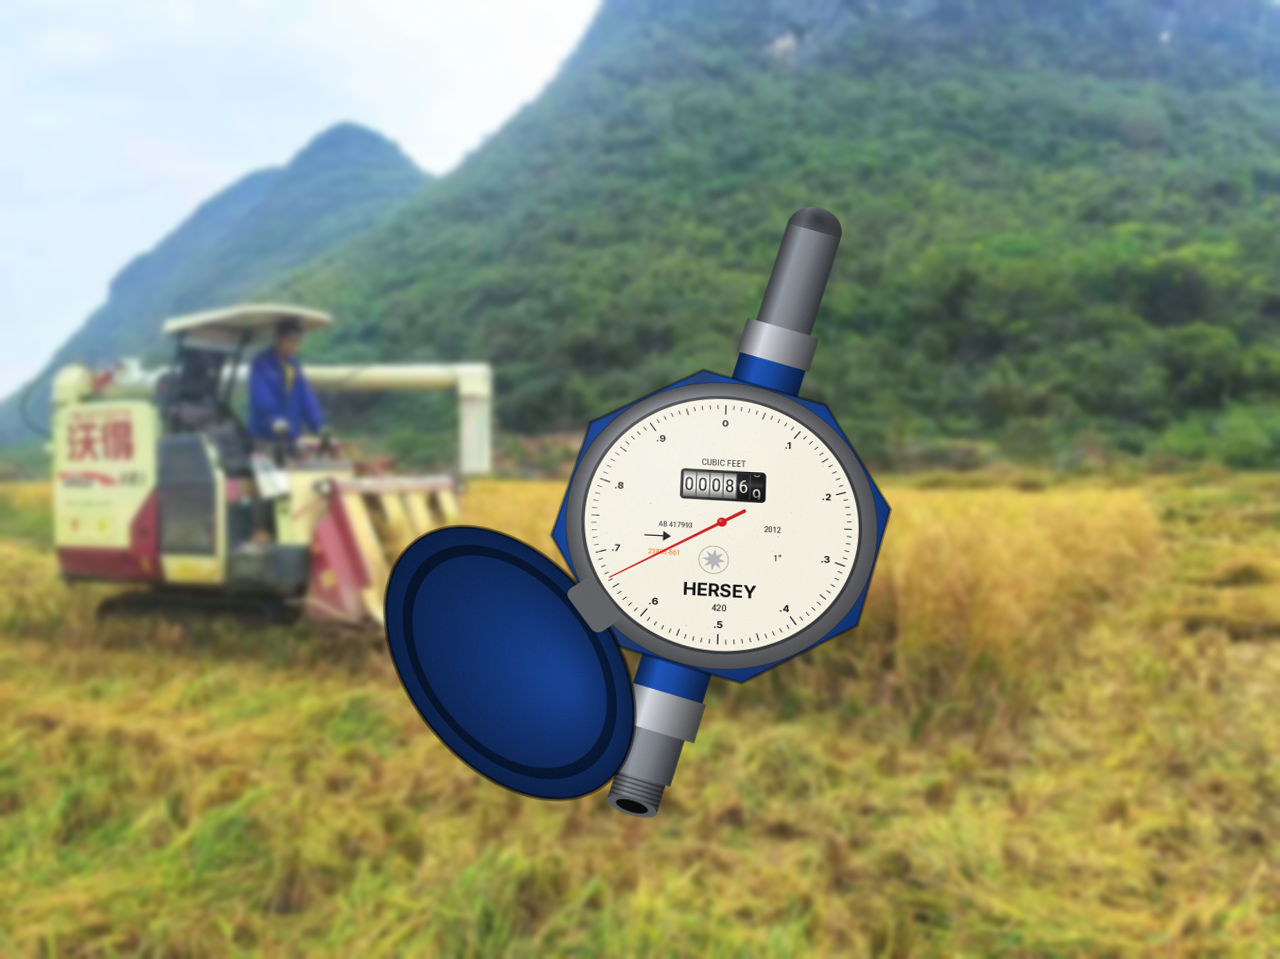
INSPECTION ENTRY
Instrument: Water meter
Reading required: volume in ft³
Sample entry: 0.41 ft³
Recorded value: 868.66 ft³
